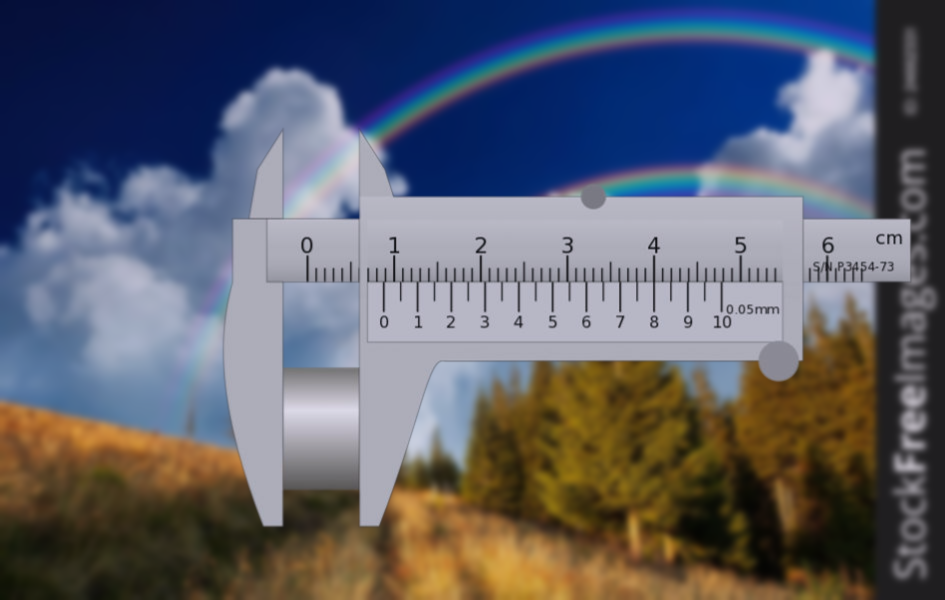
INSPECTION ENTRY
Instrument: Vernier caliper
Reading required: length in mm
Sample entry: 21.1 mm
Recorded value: 8.8 mm
